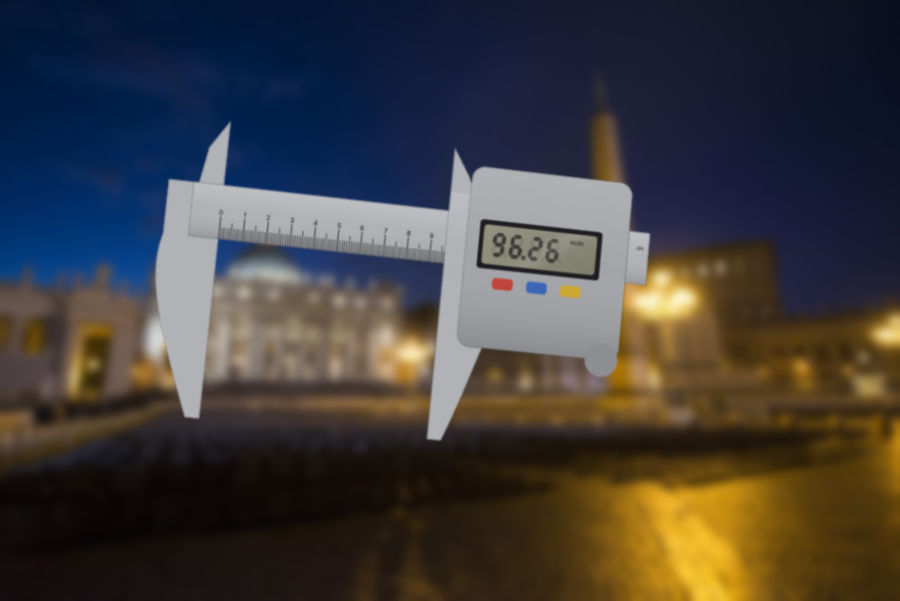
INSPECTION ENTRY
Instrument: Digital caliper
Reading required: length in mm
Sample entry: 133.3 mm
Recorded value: 96.26 mm
